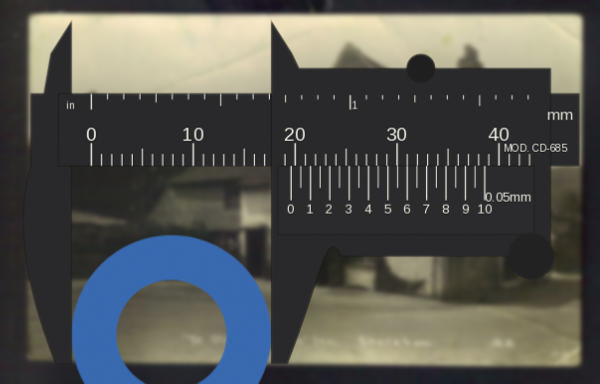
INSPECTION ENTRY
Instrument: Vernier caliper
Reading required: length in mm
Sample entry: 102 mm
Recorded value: 19.6 mm
